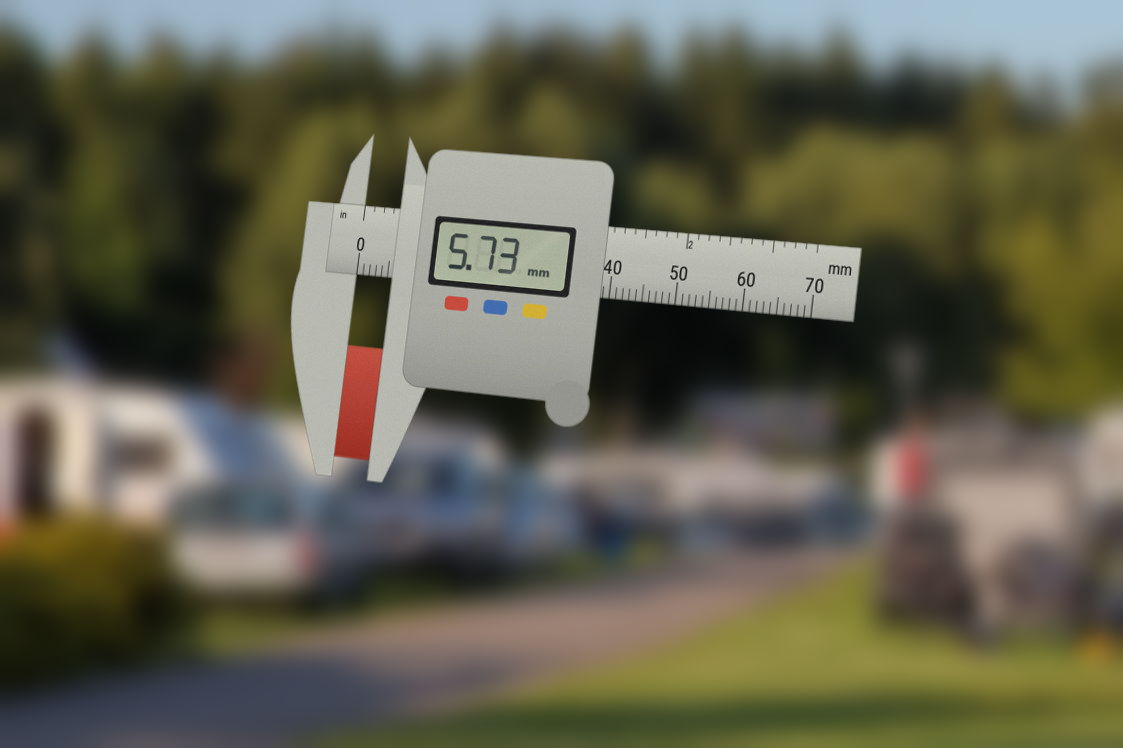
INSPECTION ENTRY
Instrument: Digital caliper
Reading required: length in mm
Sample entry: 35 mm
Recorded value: 5.73 mm
